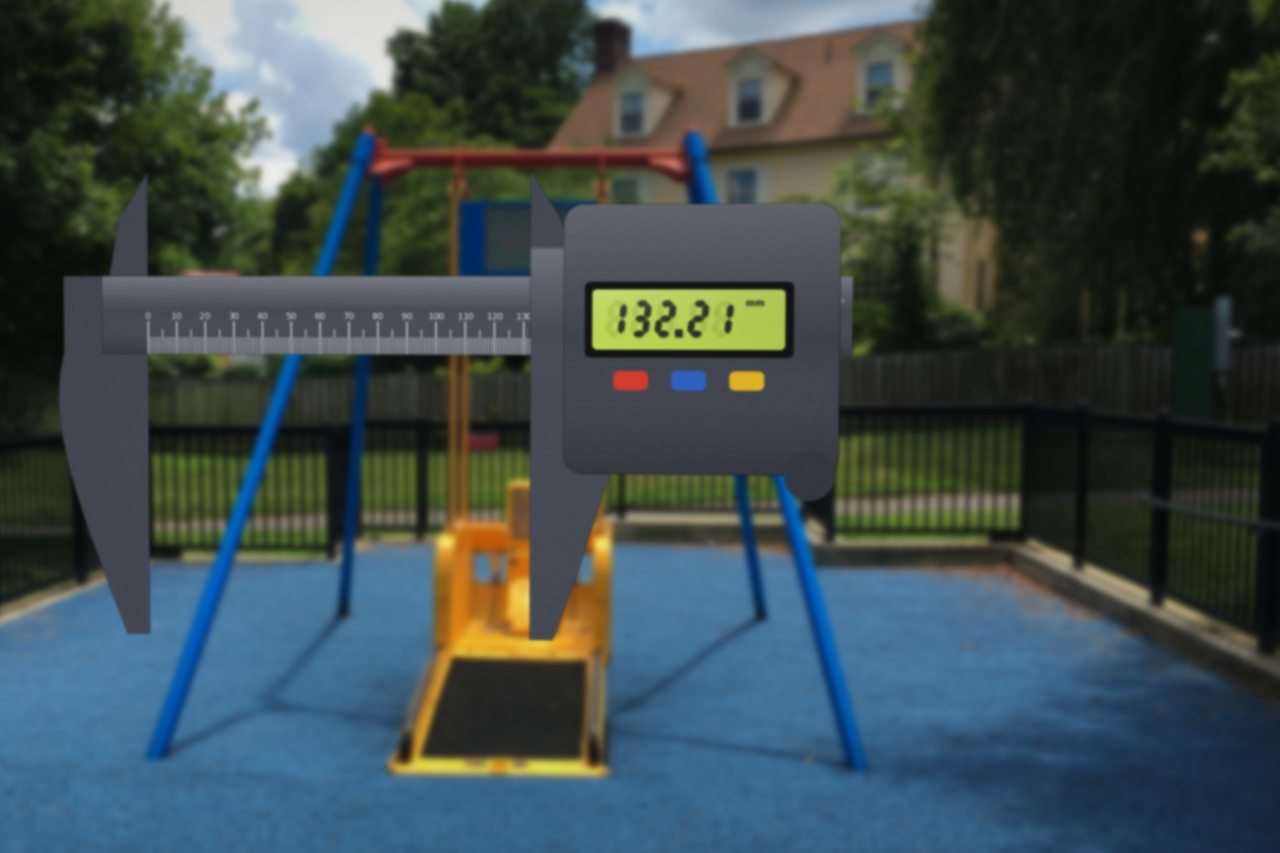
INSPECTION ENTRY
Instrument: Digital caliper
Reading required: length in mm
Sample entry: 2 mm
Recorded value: 132.21 mm
